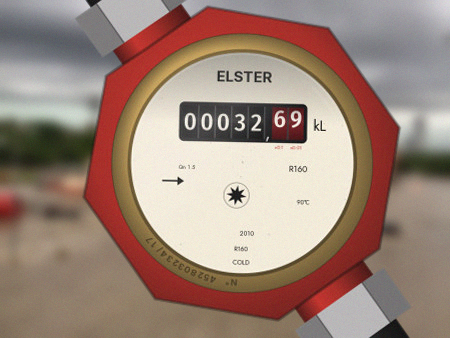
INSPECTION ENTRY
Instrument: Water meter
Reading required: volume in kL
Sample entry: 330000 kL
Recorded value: 32.69 kL
